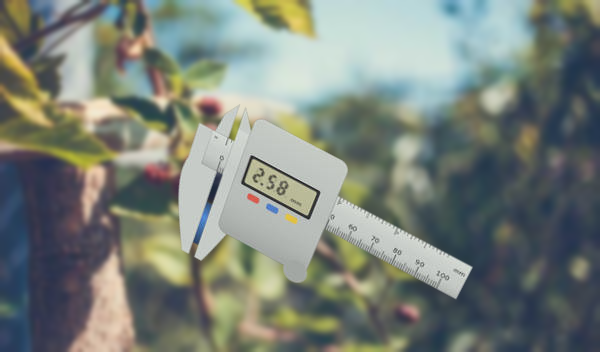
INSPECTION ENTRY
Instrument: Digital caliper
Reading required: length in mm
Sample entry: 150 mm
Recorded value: 2.58 mm
